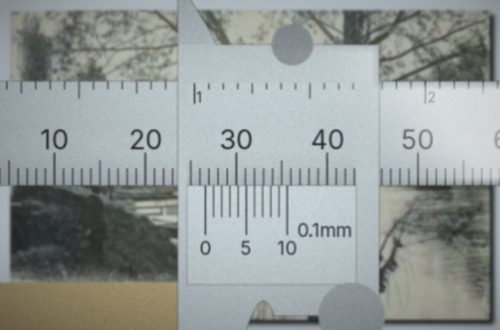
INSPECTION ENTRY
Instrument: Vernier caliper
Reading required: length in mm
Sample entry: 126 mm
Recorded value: 26.6 mm
